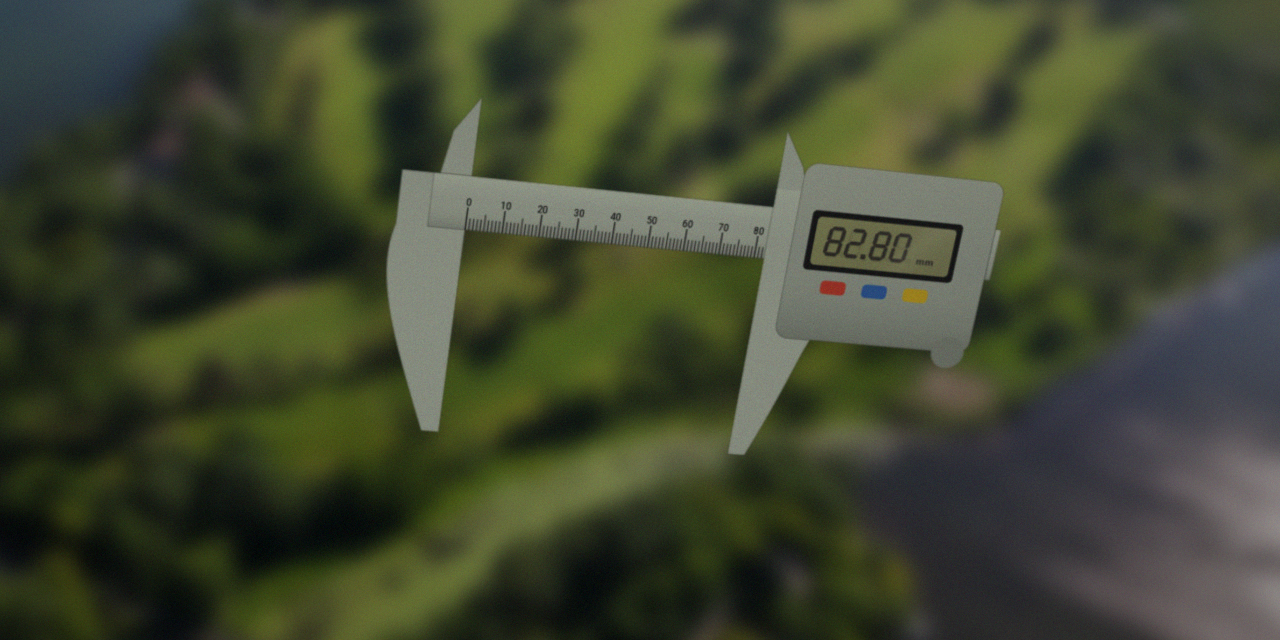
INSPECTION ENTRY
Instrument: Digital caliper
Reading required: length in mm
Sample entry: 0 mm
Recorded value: 82.80 mm
